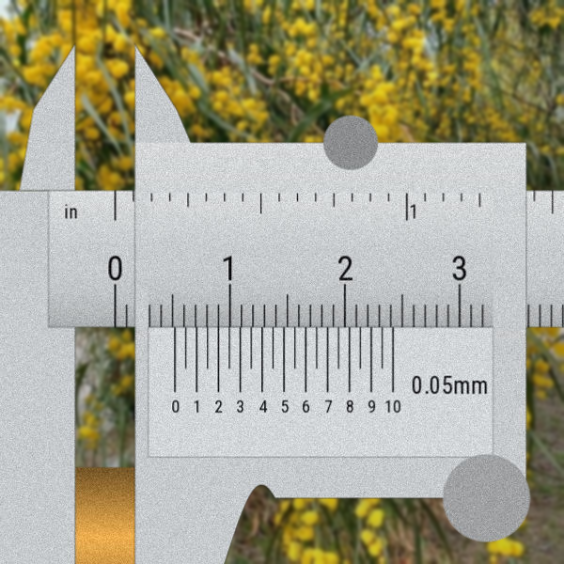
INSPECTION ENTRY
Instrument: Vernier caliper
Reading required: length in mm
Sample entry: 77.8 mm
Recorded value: 5.2 mm
